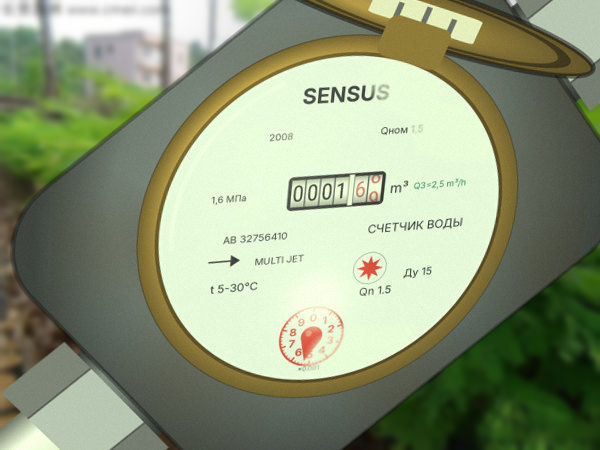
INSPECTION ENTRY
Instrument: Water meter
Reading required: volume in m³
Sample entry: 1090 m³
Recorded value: 1.685 m³
